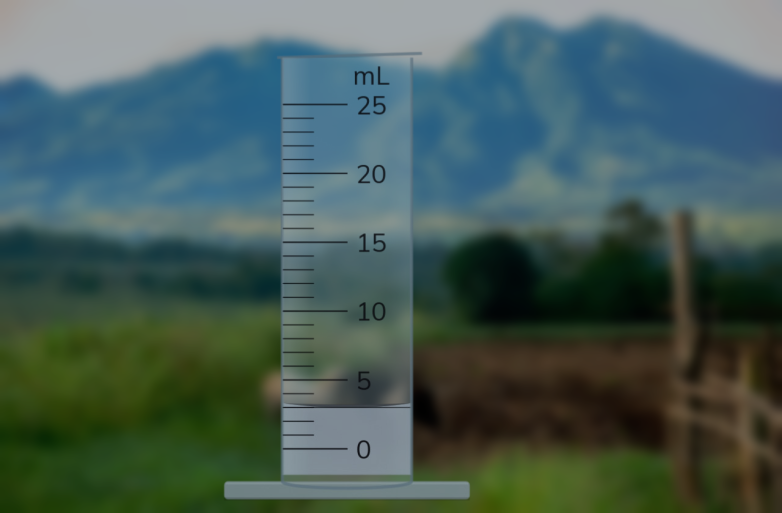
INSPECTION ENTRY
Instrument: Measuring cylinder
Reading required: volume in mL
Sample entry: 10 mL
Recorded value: 3 mL
